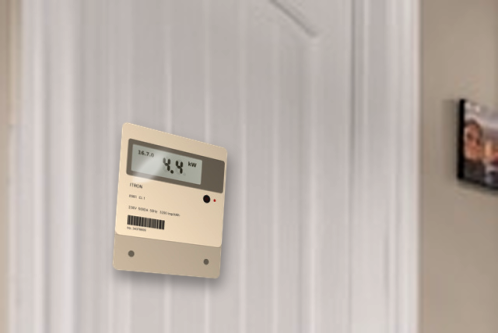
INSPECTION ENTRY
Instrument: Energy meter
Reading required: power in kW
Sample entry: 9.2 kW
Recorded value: 4.4 kW
